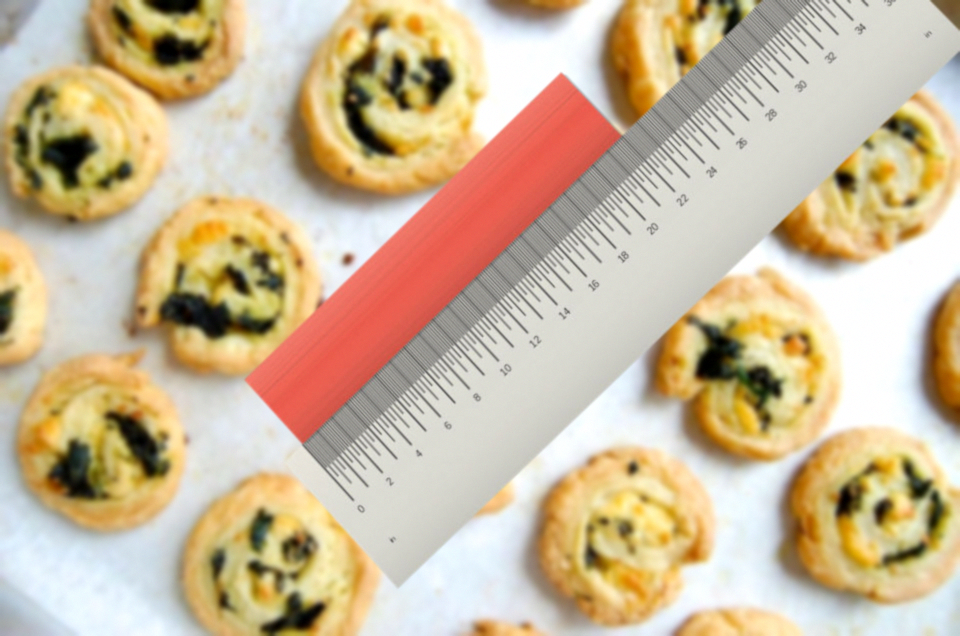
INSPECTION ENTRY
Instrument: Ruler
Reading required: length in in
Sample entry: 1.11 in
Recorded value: 22 in
